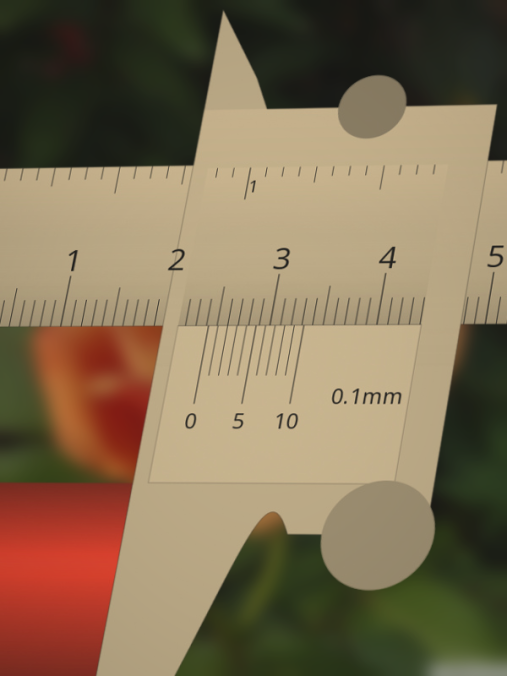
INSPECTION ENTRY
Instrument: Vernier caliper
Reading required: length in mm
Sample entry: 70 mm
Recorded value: 24.2 mm
